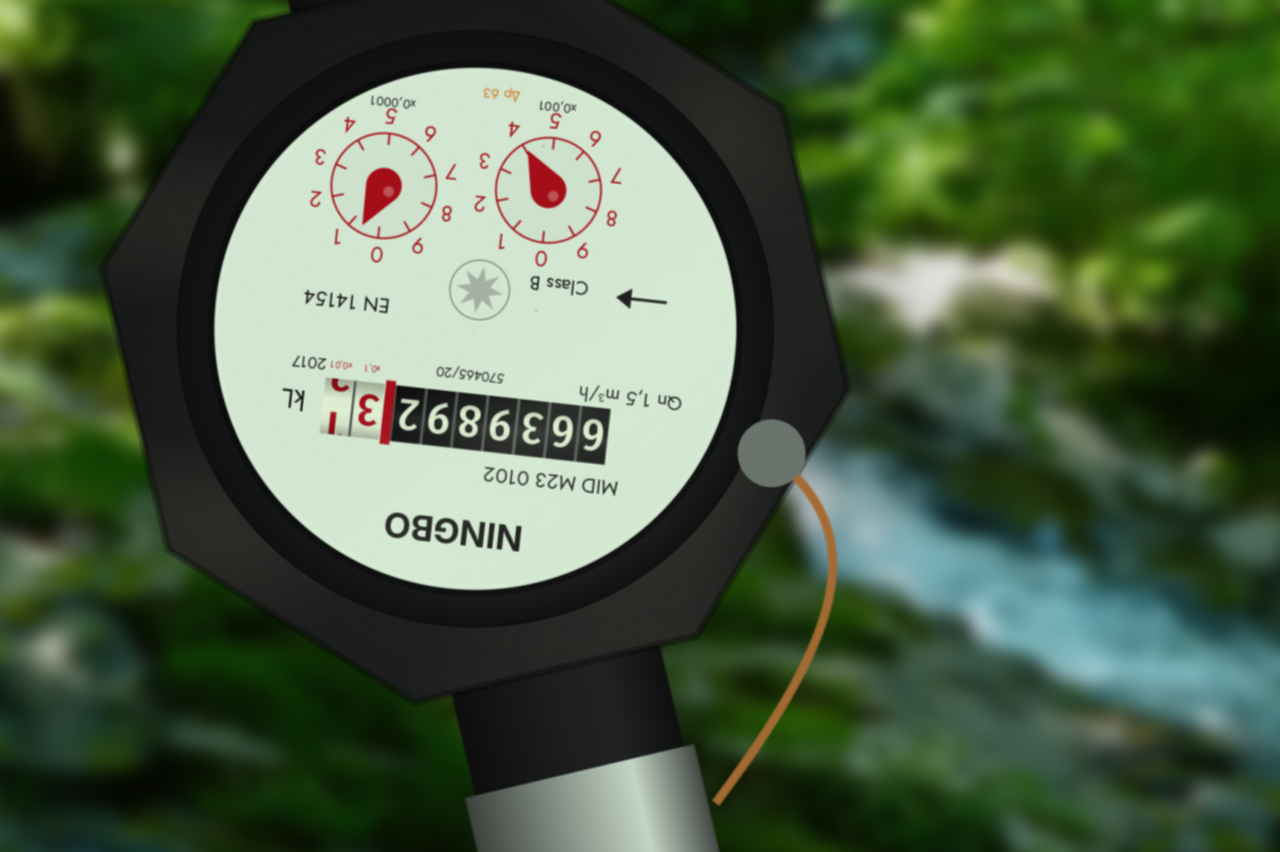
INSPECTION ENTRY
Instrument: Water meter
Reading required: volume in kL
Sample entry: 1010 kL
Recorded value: 6639892.3140 kL
